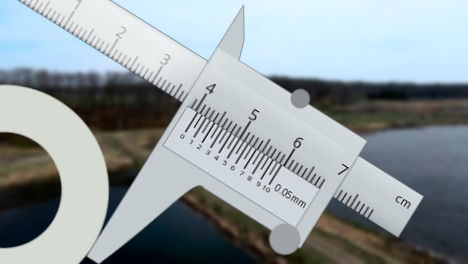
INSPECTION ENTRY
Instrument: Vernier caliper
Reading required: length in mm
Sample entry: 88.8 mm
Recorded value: 40.5 mm
